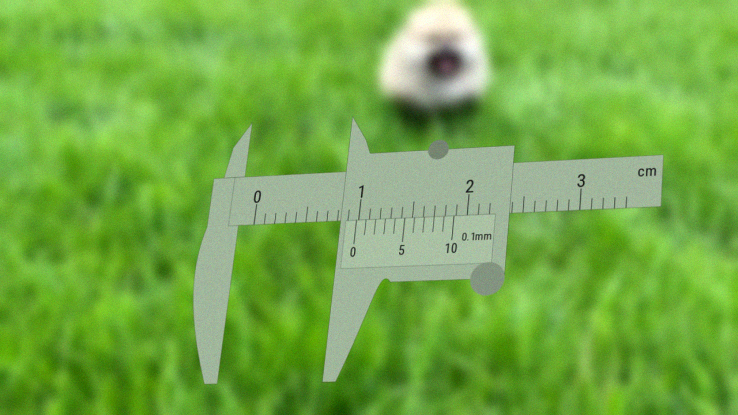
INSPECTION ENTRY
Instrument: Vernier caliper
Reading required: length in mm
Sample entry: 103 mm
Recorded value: 9.8 mm
